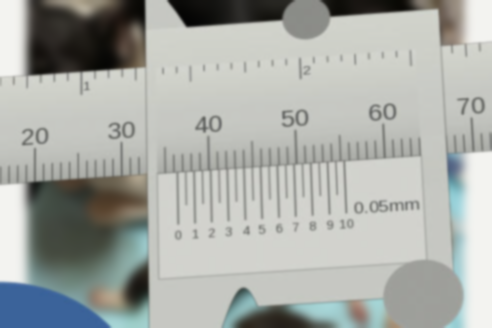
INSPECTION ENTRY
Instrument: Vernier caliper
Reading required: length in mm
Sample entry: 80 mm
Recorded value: 36.4 mm
